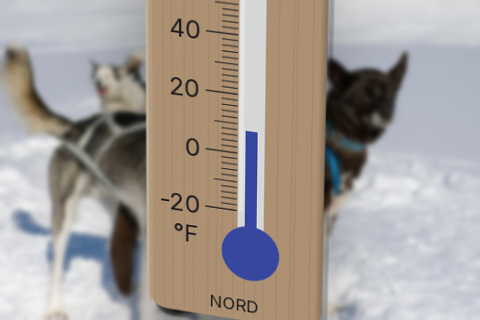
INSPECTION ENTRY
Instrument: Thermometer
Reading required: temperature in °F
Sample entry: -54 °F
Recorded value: 8 °F
